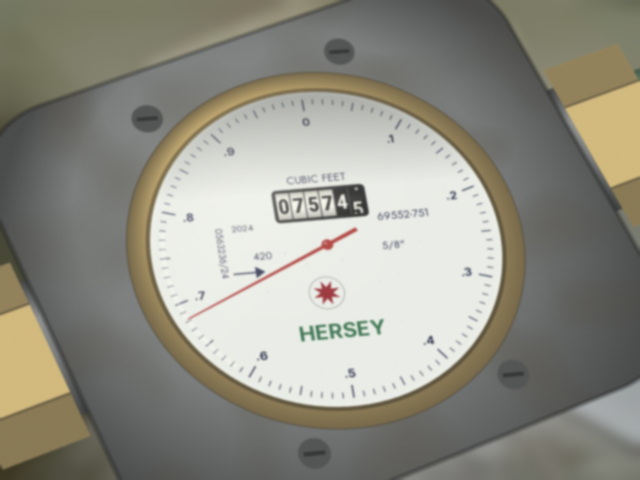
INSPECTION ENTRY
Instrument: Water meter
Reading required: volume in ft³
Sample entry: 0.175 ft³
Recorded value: 75744.68 ft³
